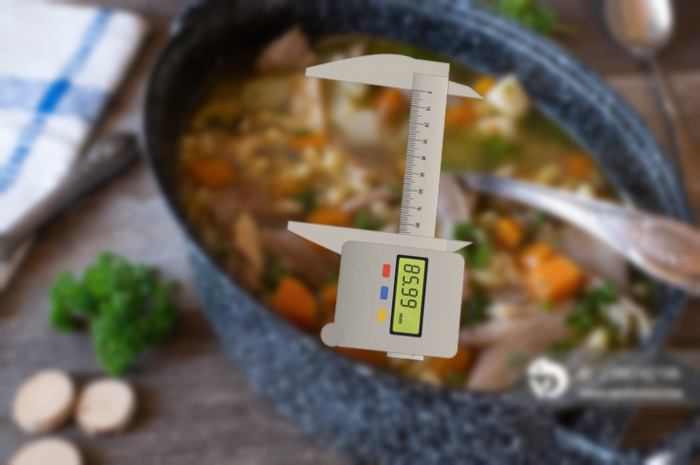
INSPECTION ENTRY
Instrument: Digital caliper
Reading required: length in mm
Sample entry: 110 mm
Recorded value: 85.99 mm
